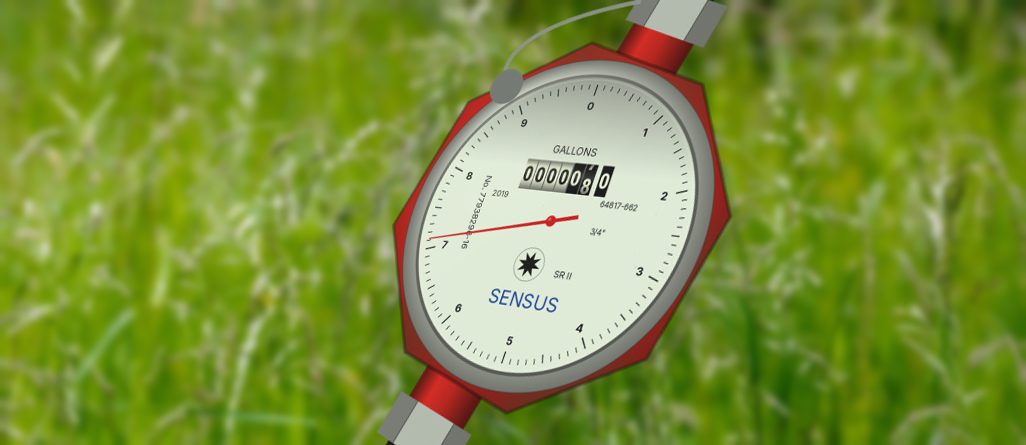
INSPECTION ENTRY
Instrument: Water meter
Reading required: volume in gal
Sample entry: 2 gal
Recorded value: 77.1 gal
